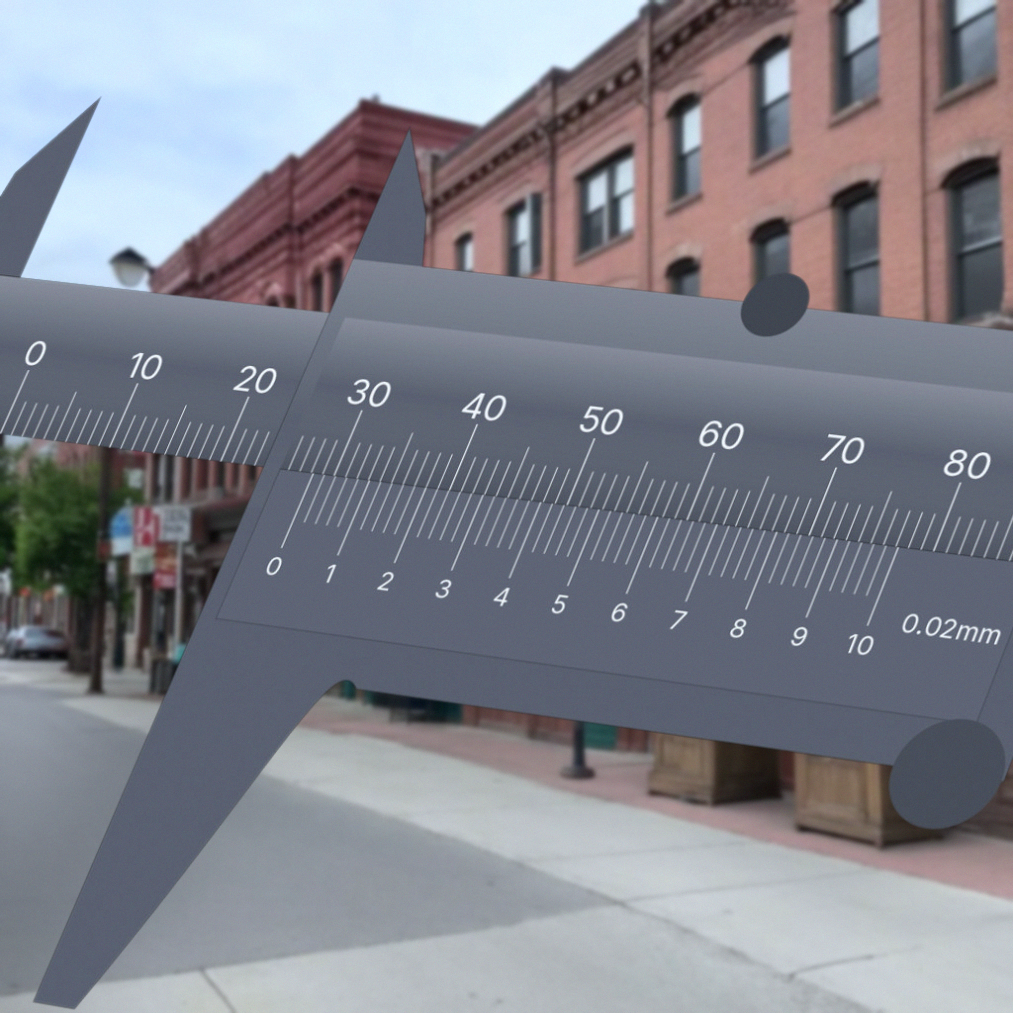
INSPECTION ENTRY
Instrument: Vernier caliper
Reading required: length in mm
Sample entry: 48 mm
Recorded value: 28.2 mm
